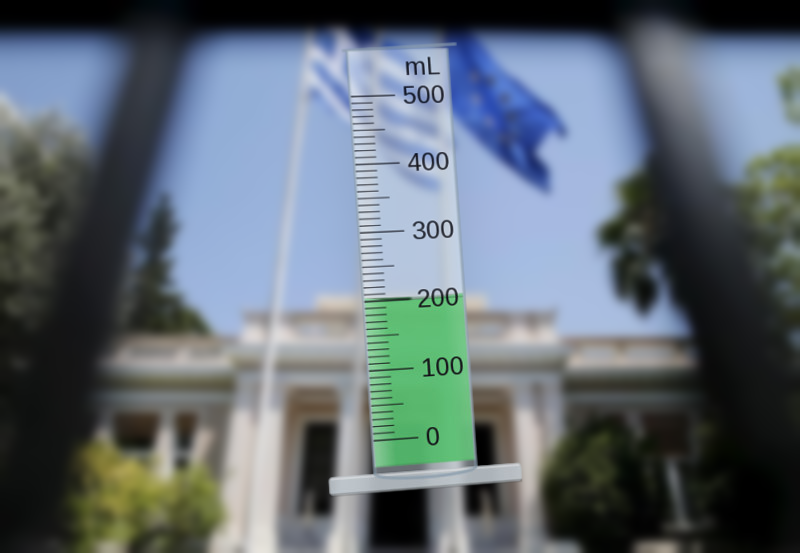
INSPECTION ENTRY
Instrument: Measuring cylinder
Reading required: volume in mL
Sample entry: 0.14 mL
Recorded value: 200 mL
